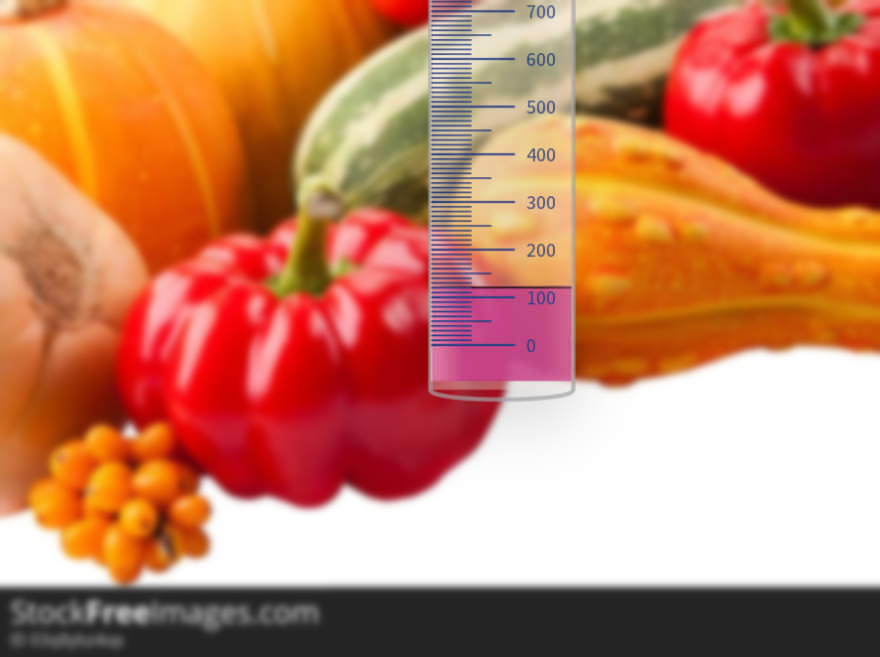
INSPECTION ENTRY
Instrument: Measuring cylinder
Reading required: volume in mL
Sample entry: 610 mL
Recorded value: 120 mL
